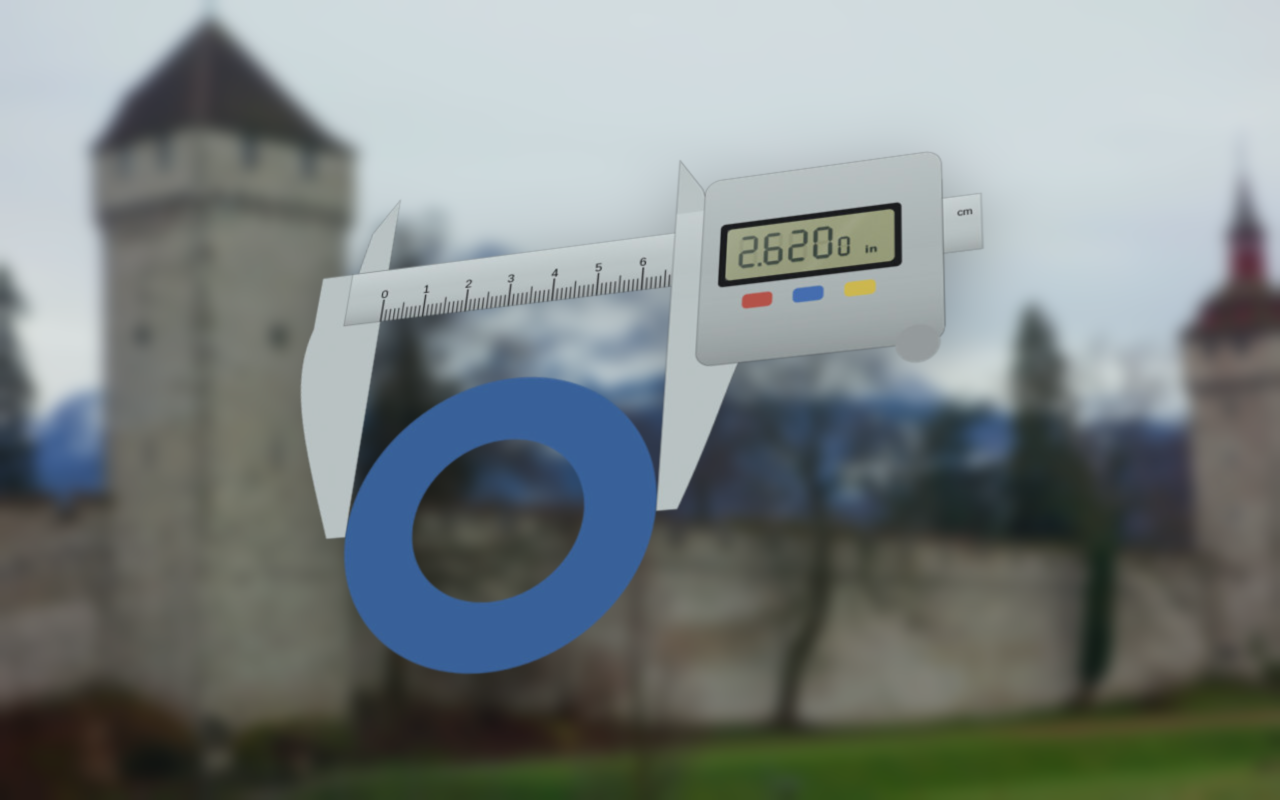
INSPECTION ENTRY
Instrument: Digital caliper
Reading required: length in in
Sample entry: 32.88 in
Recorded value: 2.6200 in
